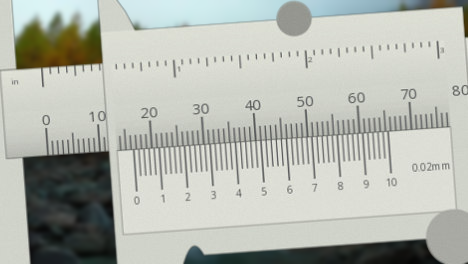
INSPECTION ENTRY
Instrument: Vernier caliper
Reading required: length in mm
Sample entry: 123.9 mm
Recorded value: 16.5 mm
